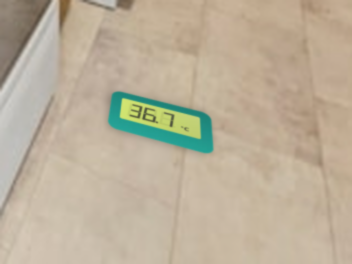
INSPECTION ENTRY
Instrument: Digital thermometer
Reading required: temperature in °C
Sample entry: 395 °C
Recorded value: 36.7 °C
